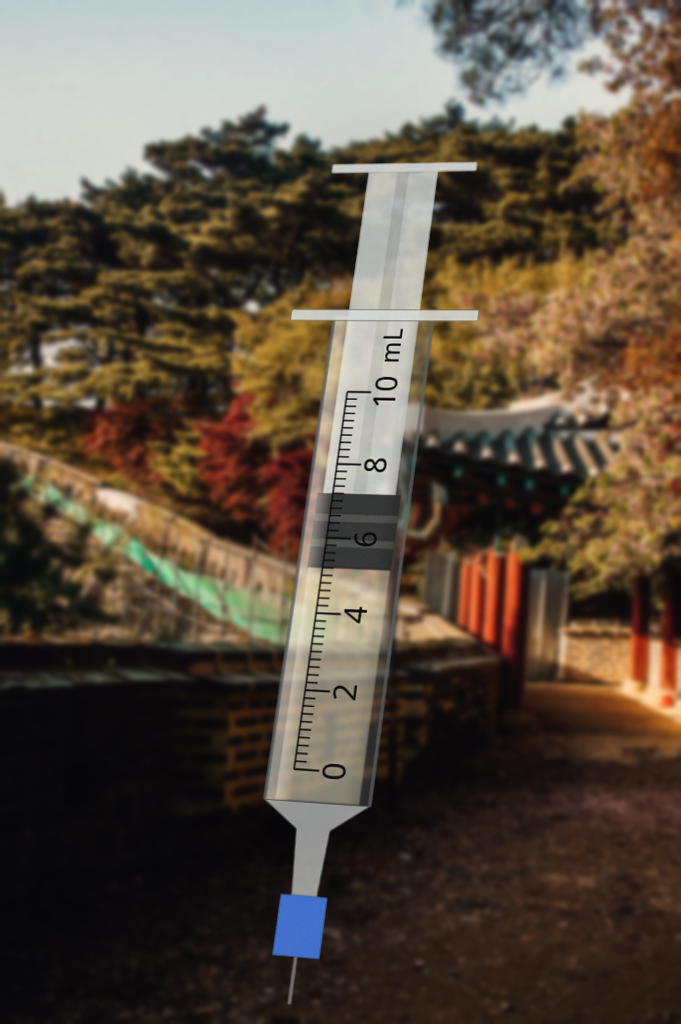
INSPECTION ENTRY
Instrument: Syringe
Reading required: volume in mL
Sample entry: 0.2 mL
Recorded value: 5.2 mL
